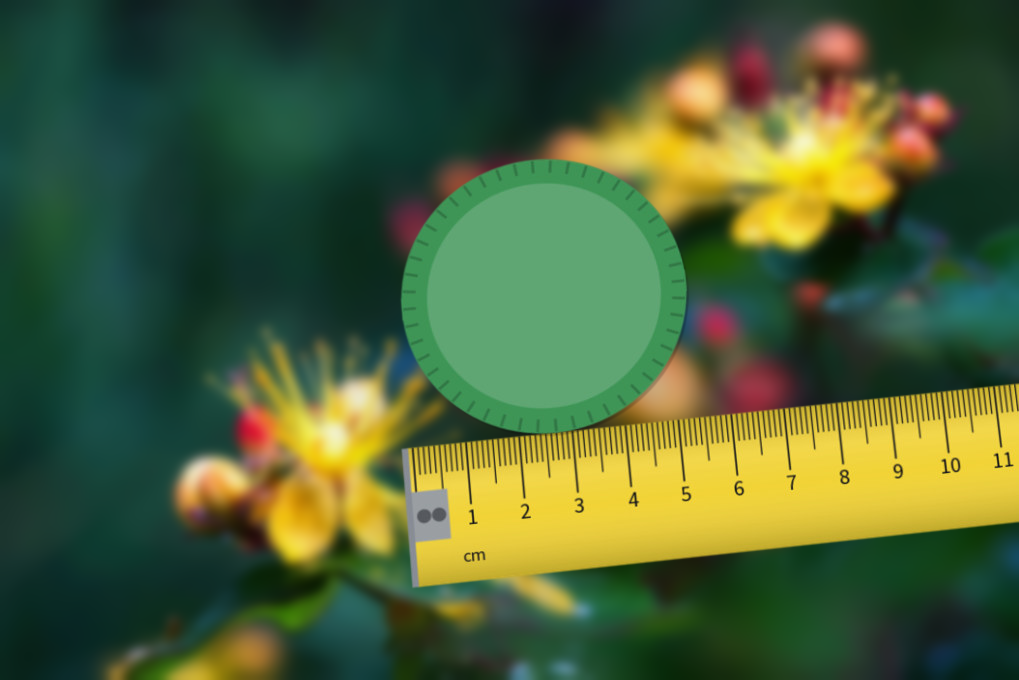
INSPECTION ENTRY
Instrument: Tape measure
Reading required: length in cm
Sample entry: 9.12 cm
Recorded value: 5.4 cm
